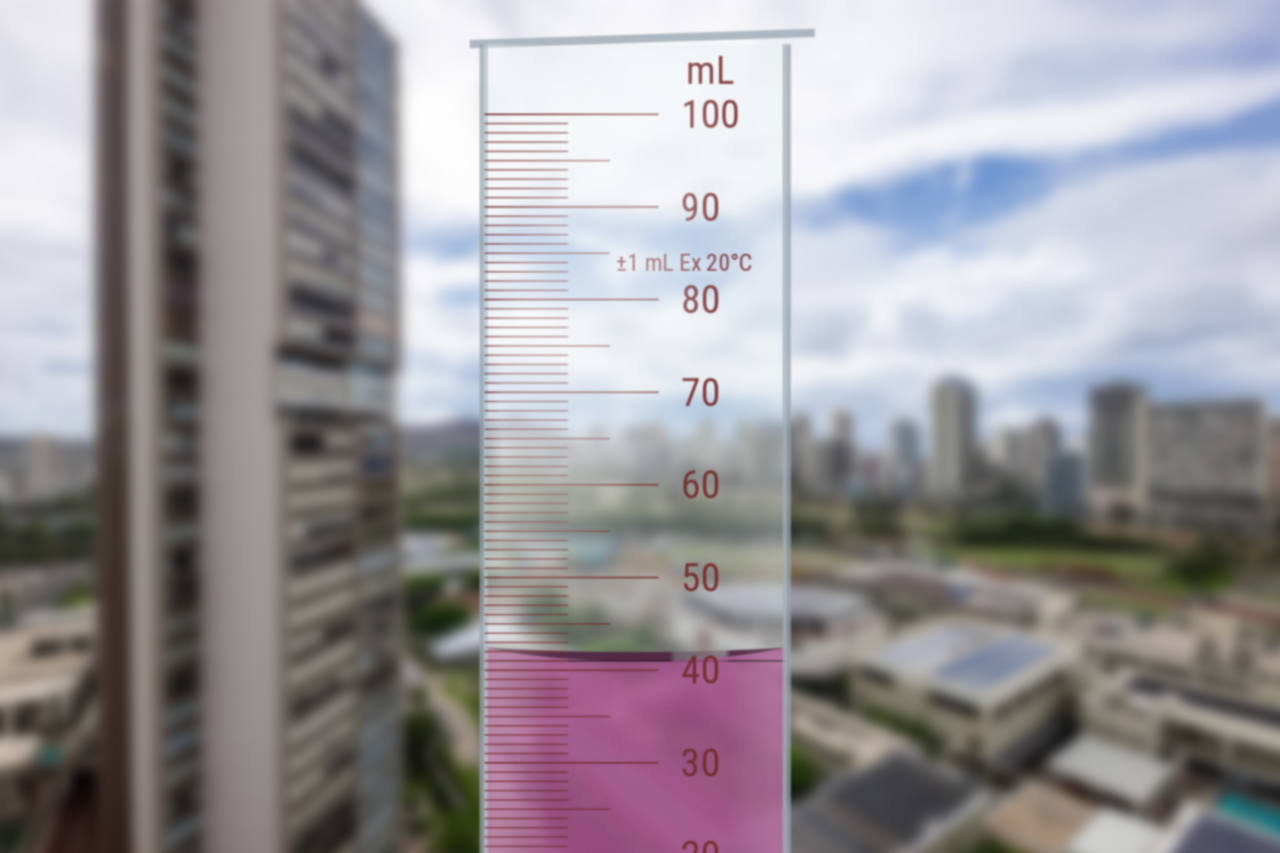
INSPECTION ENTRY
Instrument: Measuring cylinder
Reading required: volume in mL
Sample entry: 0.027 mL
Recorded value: 41 mL
